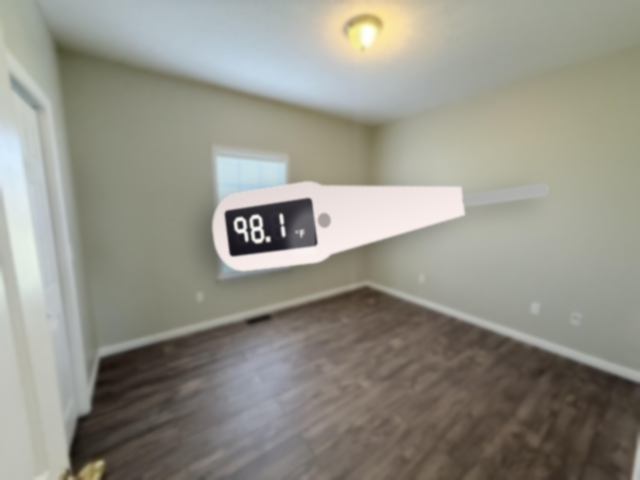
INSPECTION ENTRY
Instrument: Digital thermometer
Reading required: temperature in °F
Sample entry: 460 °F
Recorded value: 98.1 °F
